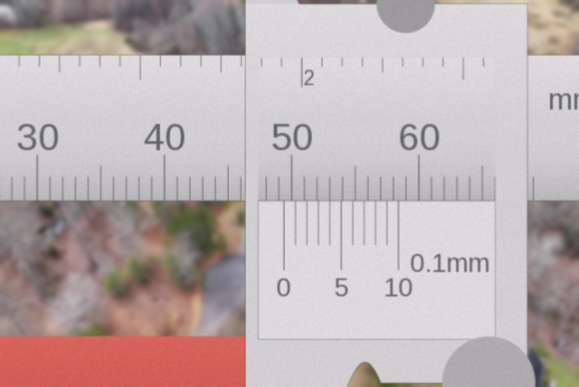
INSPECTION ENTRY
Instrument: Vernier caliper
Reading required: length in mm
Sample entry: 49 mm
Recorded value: 49.4 mm
